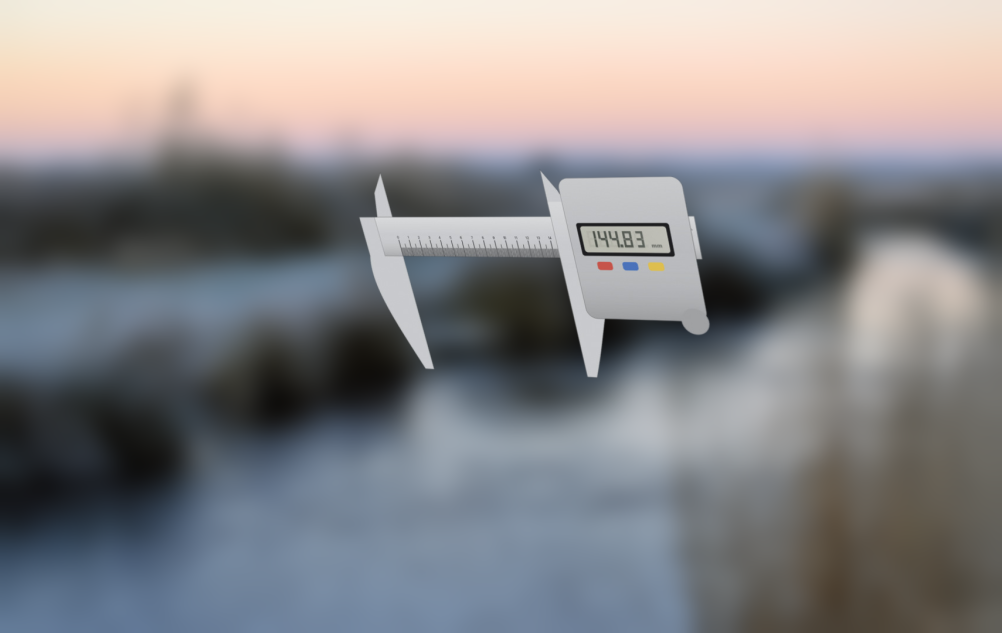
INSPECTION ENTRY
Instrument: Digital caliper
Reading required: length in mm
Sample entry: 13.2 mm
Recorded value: 144.83 mm
